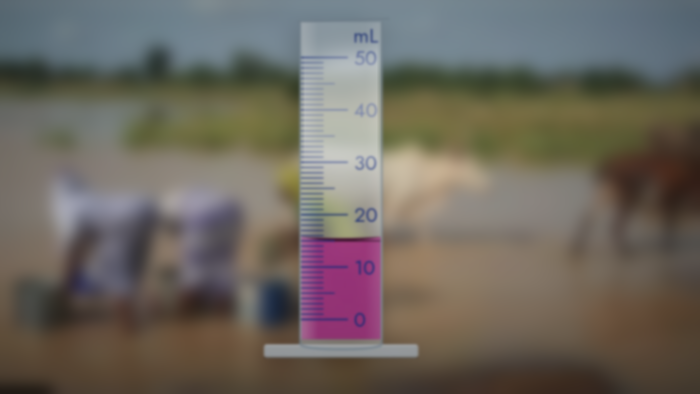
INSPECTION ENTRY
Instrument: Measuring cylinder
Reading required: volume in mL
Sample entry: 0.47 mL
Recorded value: 15 mL
